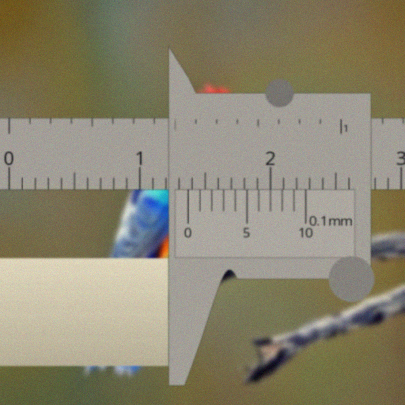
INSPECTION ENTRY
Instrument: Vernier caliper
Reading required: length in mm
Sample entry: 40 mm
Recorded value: 13.7 mm
